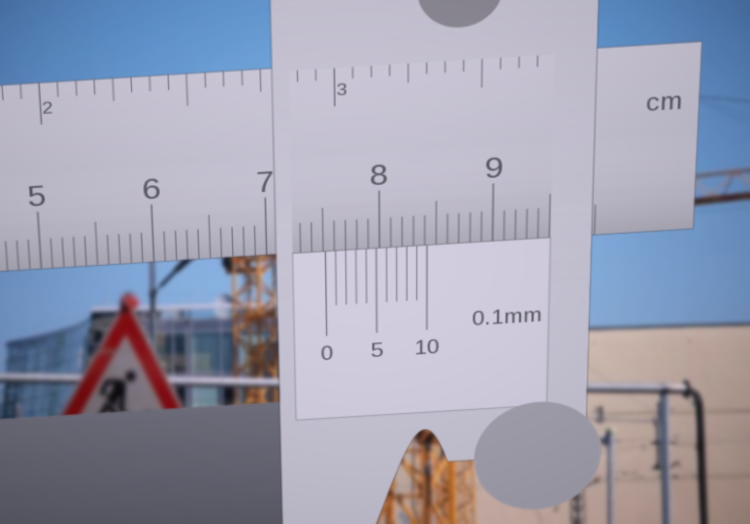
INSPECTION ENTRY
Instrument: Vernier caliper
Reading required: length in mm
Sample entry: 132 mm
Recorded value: 75.2 mm
